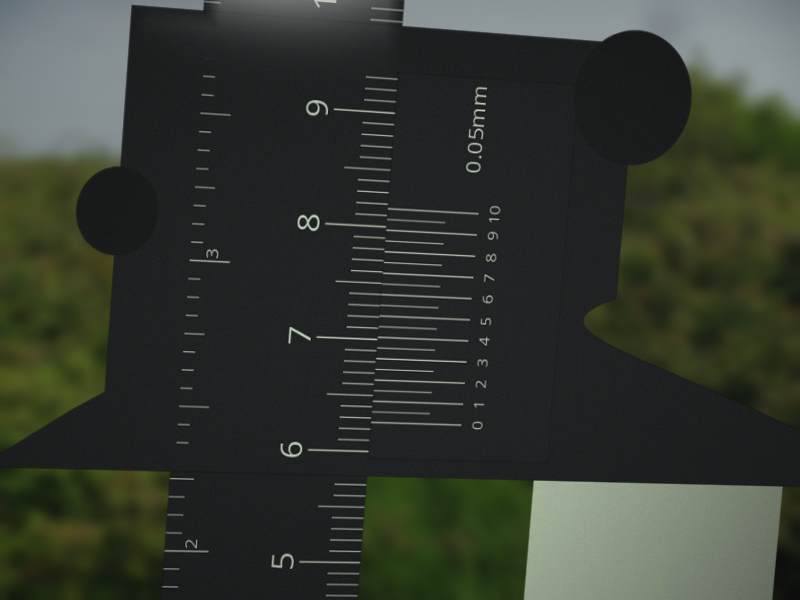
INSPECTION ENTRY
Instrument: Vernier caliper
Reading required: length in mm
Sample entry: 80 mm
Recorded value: 62.6 mm
